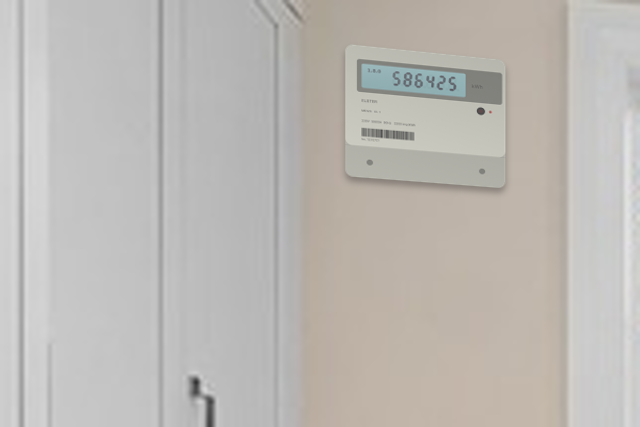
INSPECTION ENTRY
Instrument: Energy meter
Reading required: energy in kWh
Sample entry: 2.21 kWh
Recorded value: 586425 kWh
